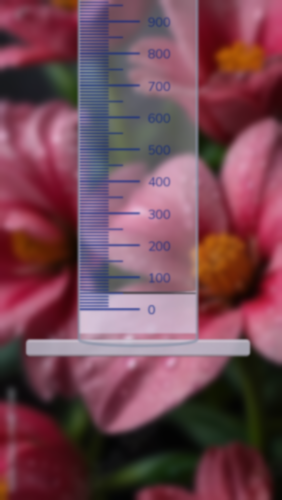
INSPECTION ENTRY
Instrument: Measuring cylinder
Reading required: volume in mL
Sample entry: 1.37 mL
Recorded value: 50 mL
